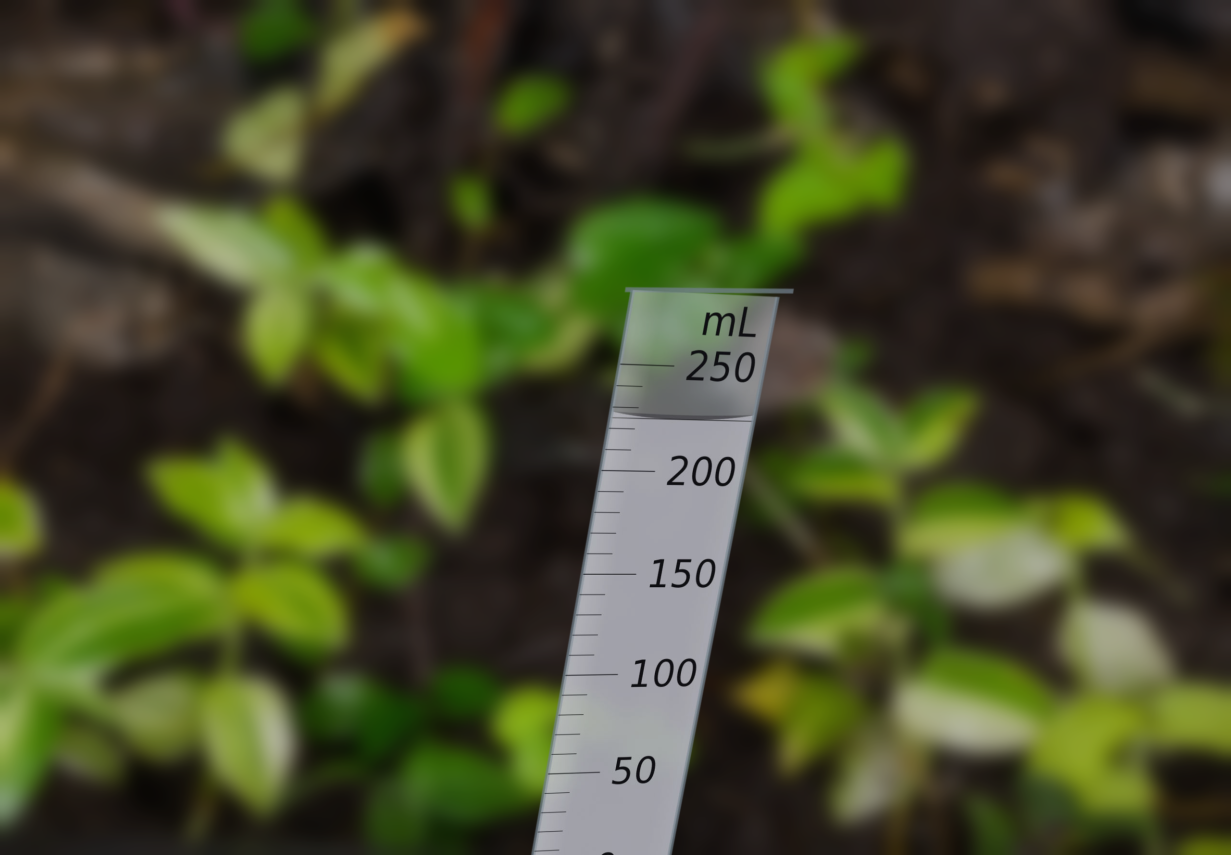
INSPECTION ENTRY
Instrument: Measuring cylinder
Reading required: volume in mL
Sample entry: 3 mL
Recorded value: 225 mL
